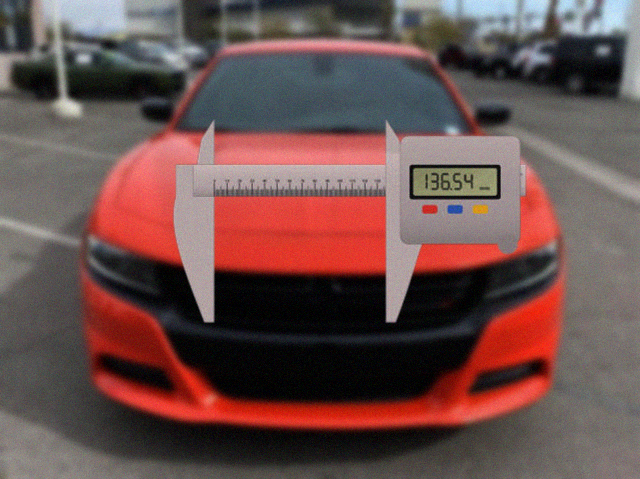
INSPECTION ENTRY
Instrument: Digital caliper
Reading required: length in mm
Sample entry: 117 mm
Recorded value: 136.54 mm
